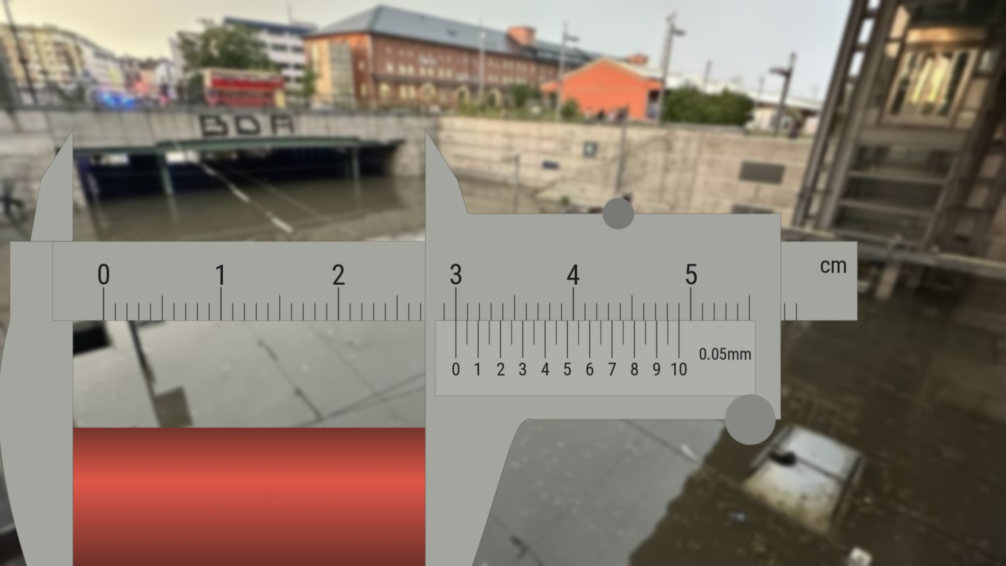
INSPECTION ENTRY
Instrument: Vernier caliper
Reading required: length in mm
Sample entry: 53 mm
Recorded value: 30.0 mm
